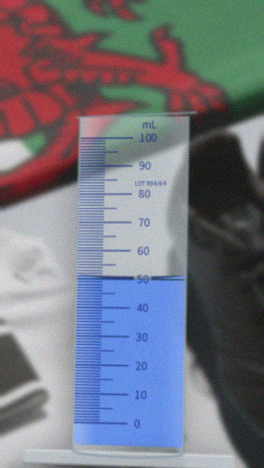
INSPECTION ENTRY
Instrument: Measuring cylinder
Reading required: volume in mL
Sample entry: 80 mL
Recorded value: 50 mL
